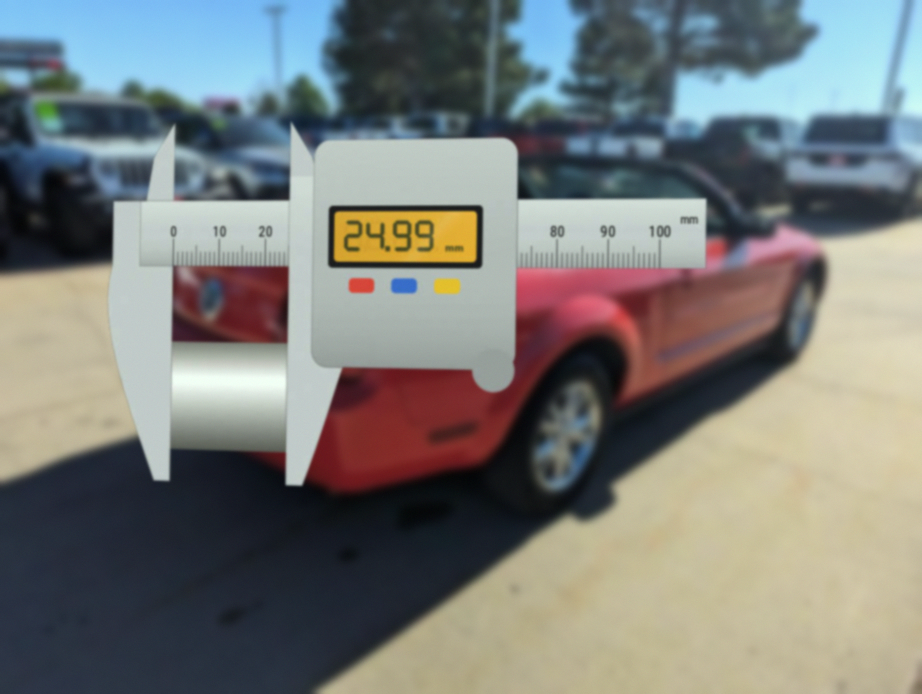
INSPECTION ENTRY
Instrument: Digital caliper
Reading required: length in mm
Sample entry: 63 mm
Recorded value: 24.99 mm
